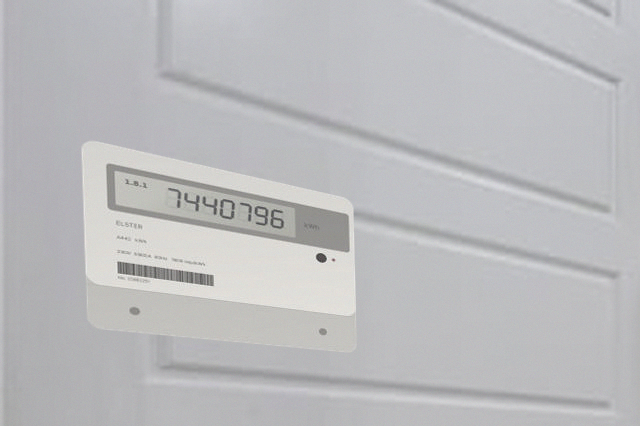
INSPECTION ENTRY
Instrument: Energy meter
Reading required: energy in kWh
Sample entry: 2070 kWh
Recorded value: 7440796 kWh
